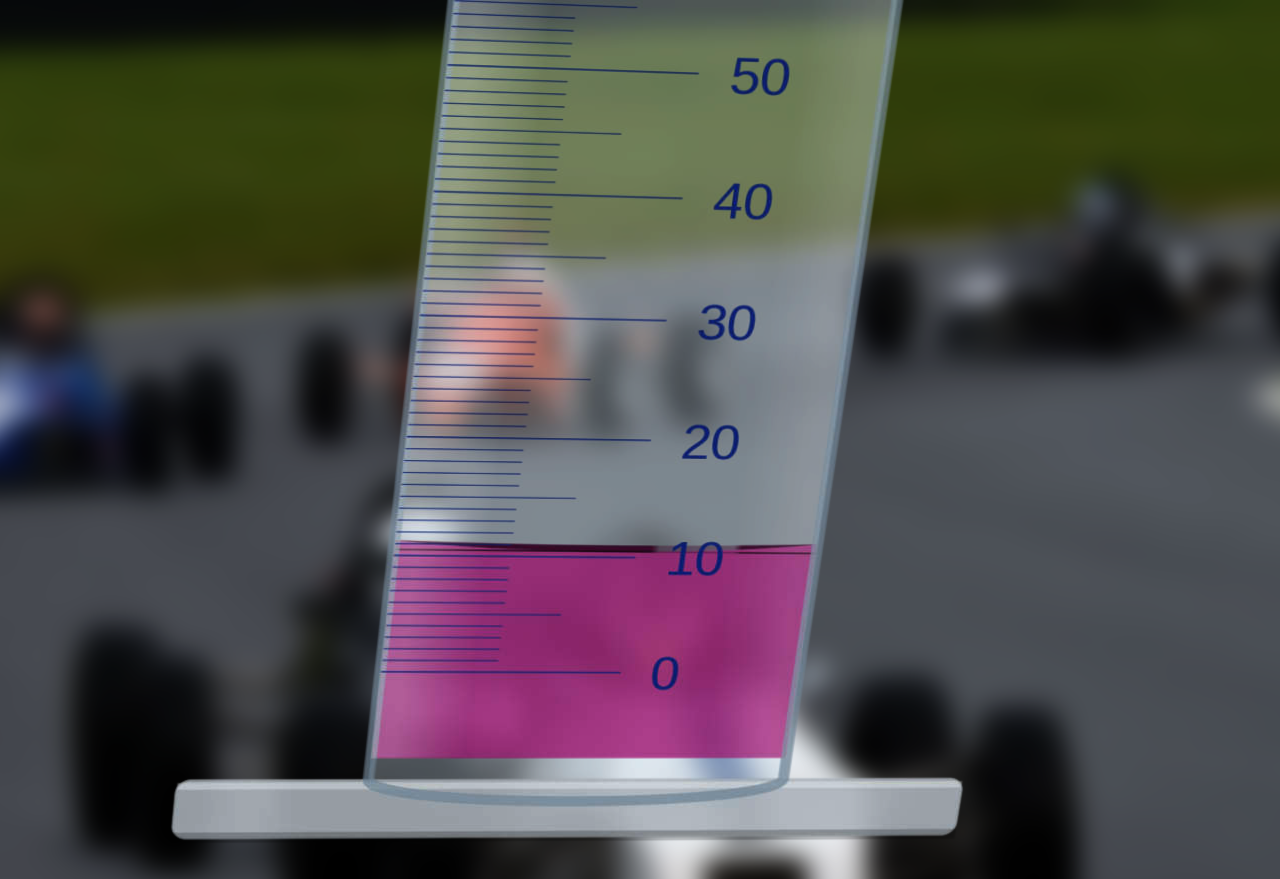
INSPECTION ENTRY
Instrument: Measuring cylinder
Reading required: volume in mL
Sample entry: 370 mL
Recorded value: 10.5 mL
